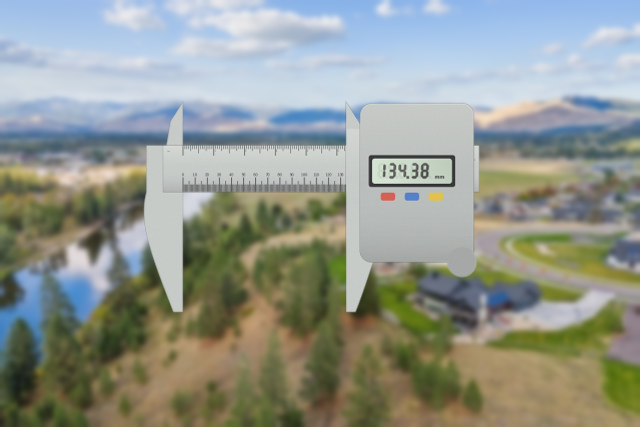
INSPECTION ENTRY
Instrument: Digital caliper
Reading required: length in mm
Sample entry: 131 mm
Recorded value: 134.38 mm
